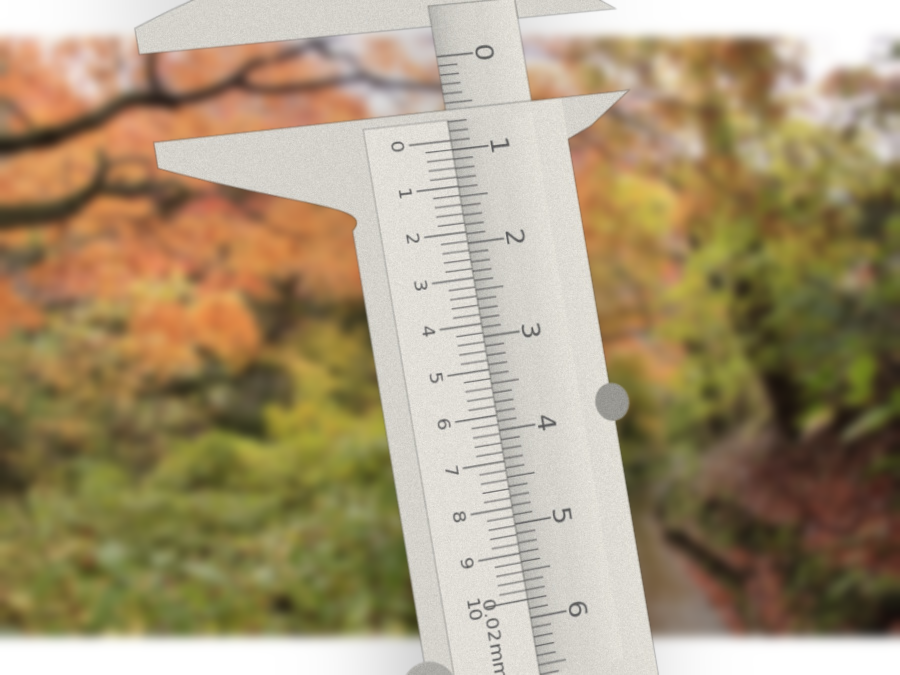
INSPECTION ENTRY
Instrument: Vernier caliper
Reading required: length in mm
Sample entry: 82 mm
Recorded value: 9.0 mm
